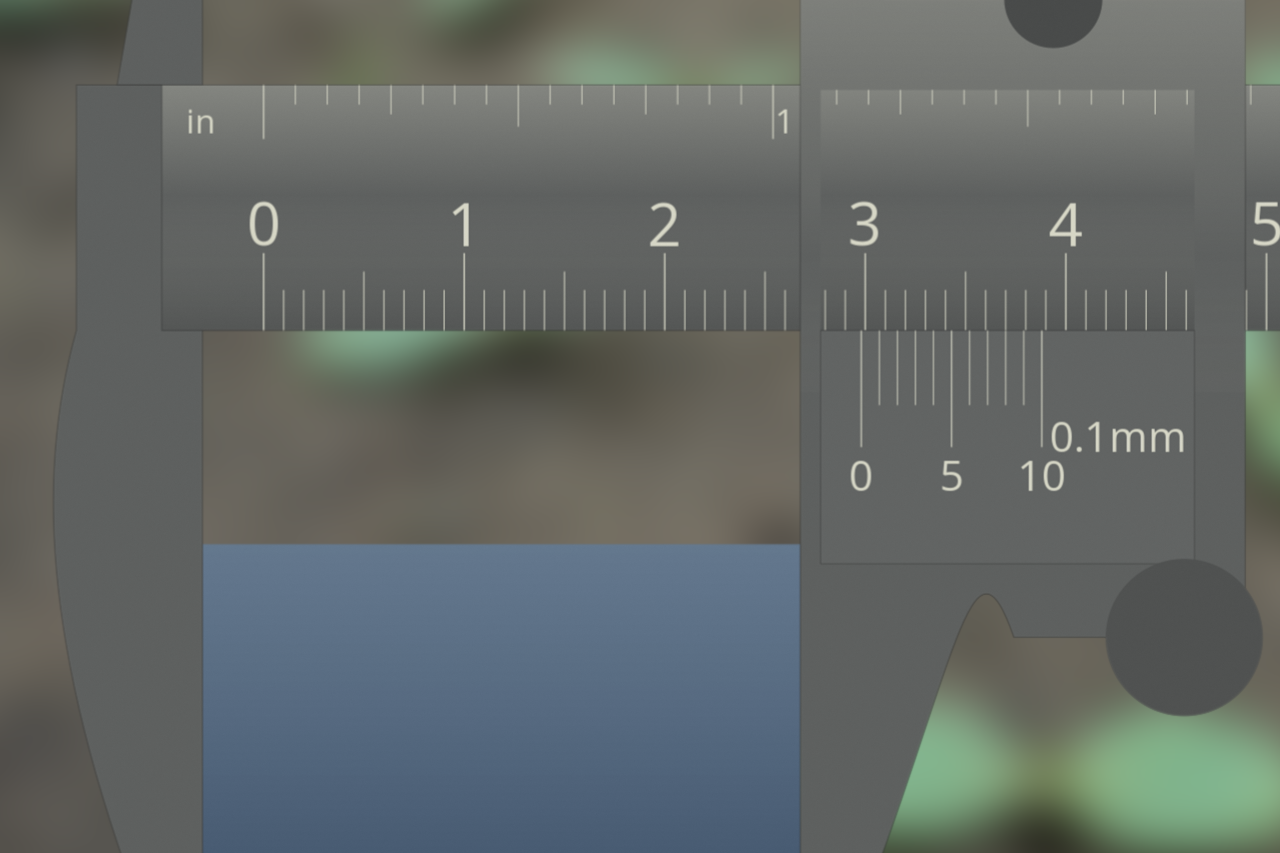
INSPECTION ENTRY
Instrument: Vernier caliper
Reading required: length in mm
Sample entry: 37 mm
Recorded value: 29.8 mm
